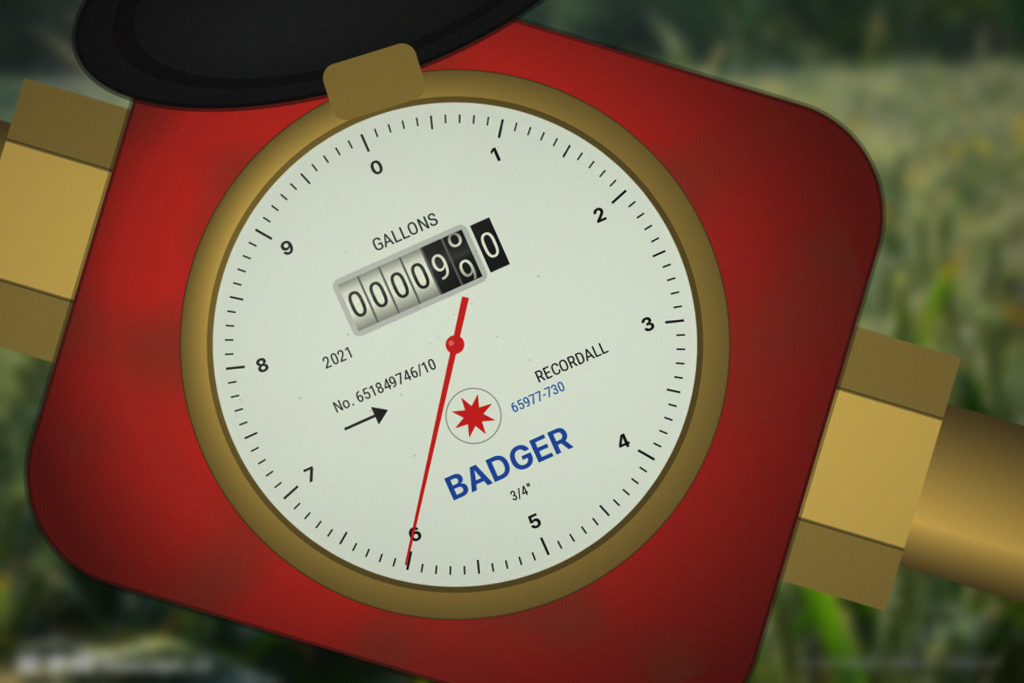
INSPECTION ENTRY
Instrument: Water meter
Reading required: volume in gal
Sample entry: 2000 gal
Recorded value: 986.0 gal
